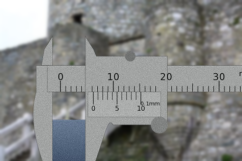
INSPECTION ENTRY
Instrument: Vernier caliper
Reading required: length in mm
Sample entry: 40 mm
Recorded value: 6.2 mm
